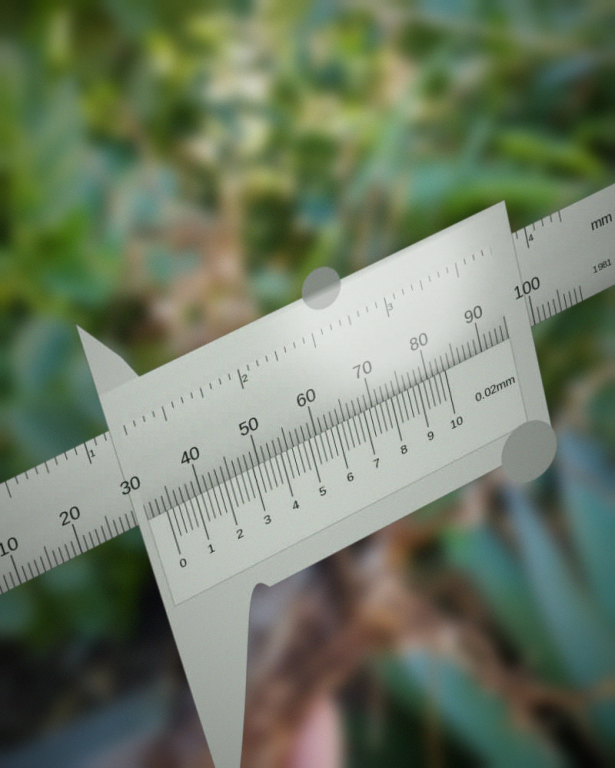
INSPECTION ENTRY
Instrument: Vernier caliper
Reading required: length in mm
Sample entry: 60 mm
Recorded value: 34.2 mm
